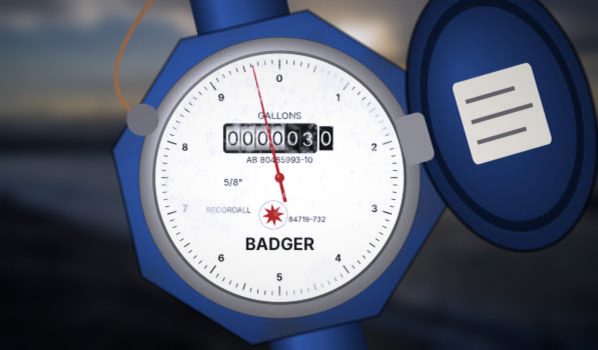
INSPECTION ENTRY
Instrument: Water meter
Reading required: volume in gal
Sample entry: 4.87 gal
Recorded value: 29.6 gal
